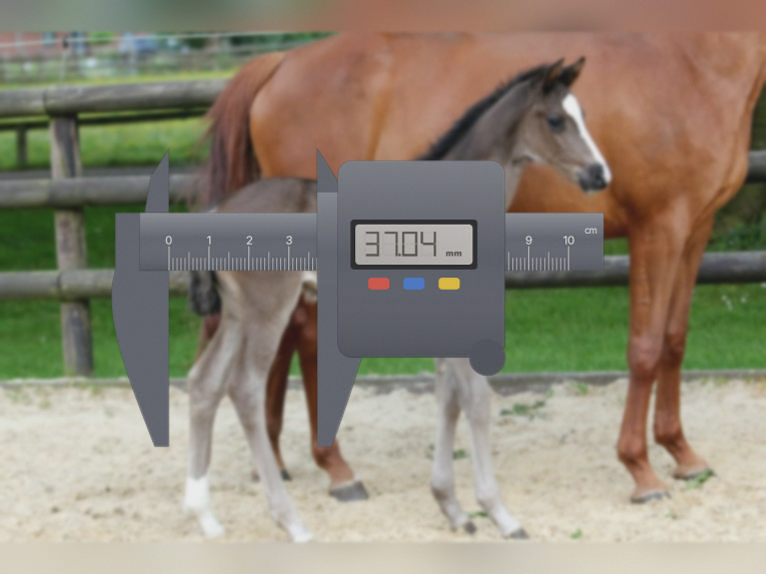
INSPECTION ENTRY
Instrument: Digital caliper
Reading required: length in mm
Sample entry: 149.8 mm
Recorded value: 37.04 mm
